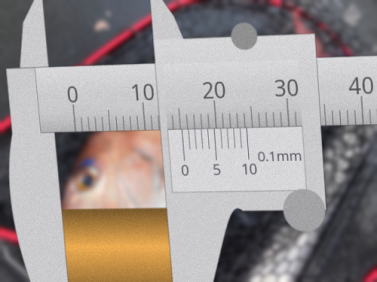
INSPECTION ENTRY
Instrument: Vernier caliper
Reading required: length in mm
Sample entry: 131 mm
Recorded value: 15.2 mm
